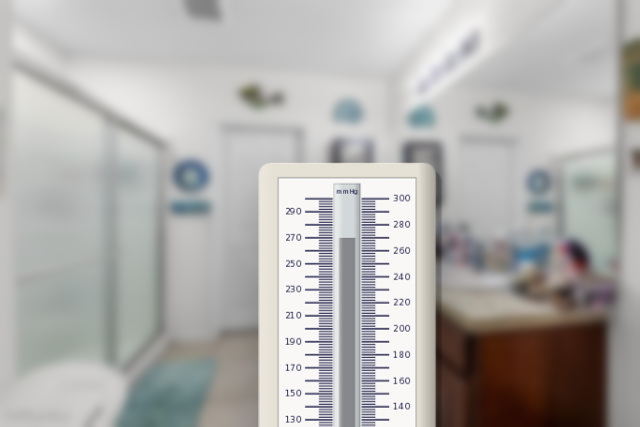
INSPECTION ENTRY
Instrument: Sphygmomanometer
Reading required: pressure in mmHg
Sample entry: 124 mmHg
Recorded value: 270 mmHg
